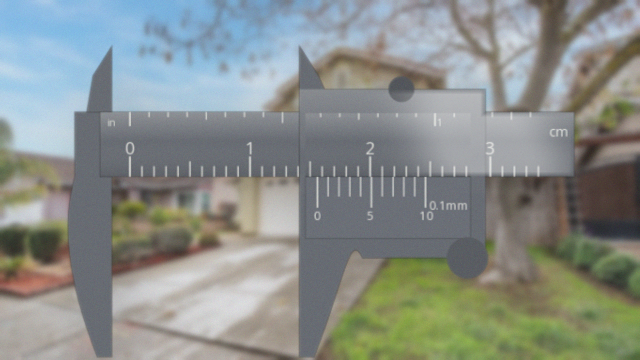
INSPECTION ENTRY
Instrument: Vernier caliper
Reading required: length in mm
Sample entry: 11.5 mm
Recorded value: 15.6 mm
